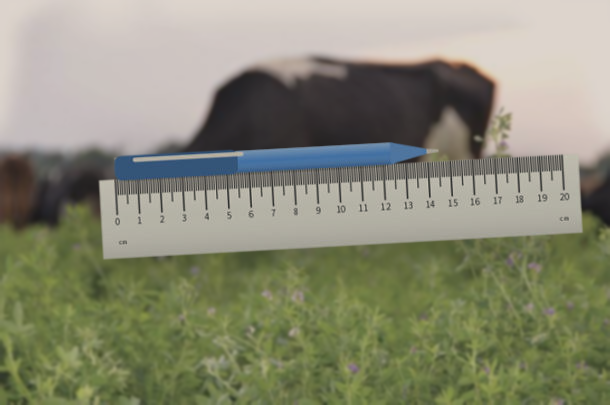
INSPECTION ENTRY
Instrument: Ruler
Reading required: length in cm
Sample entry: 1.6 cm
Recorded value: 14.5 cm
